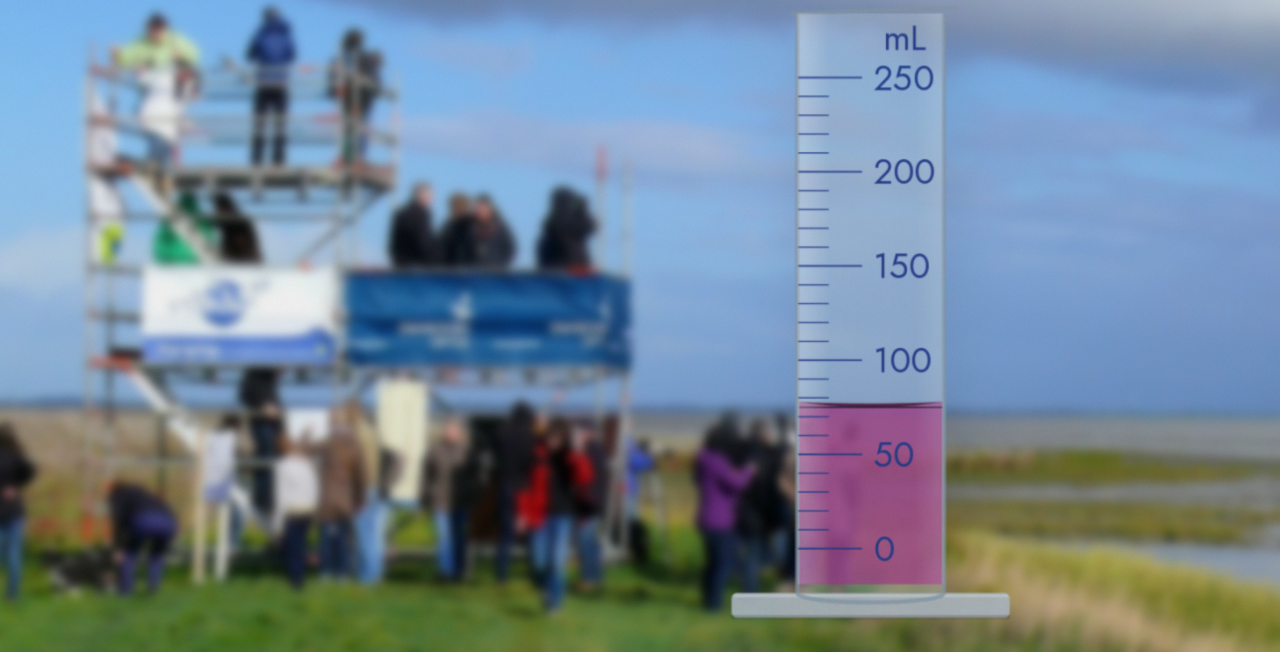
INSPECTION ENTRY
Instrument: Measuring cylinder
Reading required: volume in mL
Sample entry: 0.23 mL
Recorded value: 75 mL
